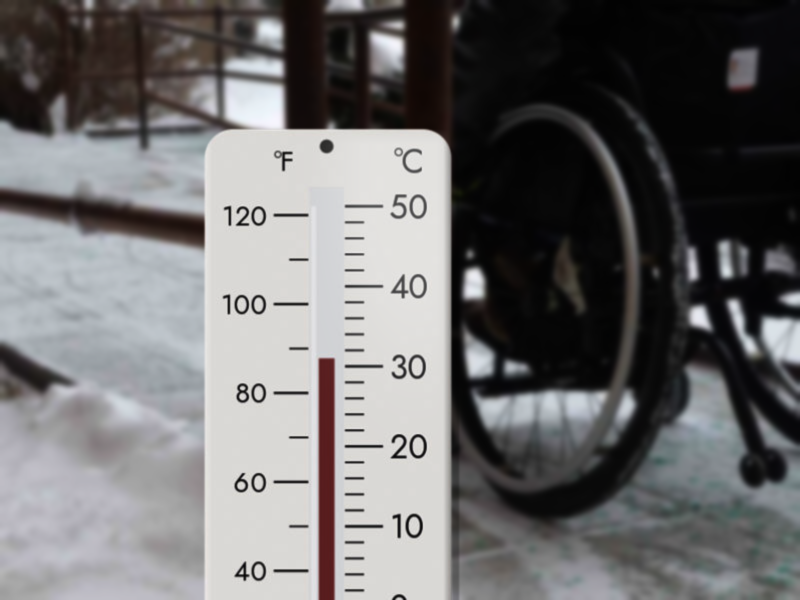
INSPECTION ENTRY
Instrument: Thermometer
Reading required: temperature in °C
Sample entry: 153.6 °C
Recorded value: 31 °C
